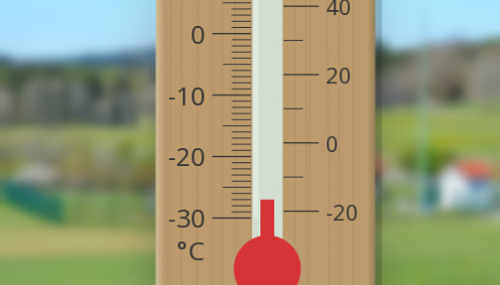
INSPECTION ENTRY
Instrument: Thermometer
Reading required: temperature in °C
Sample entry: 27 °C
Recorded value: -27 °C
